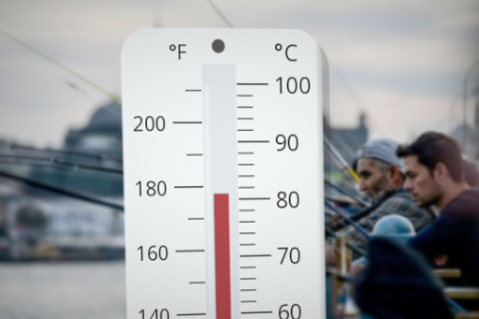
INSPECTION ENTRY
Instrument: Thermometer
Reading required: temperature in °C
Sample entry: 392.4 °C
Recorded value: 81 °C
